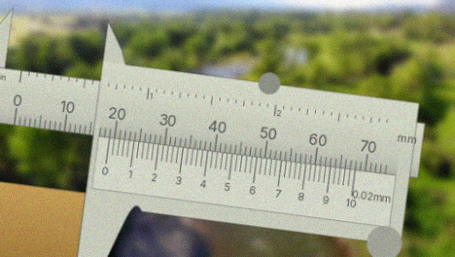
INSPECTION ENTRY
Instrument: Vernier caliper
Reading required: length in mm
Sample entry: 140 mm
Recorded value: 19.0 mm
